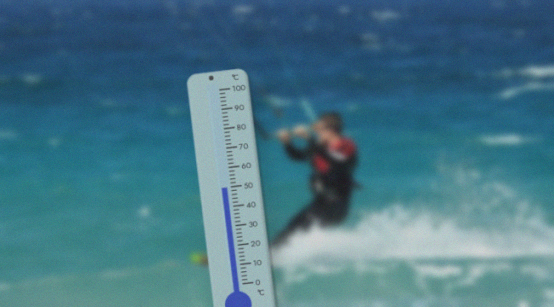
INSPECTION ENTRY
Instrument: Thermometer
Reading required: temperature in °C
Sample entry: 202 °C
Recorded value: 50 °C
